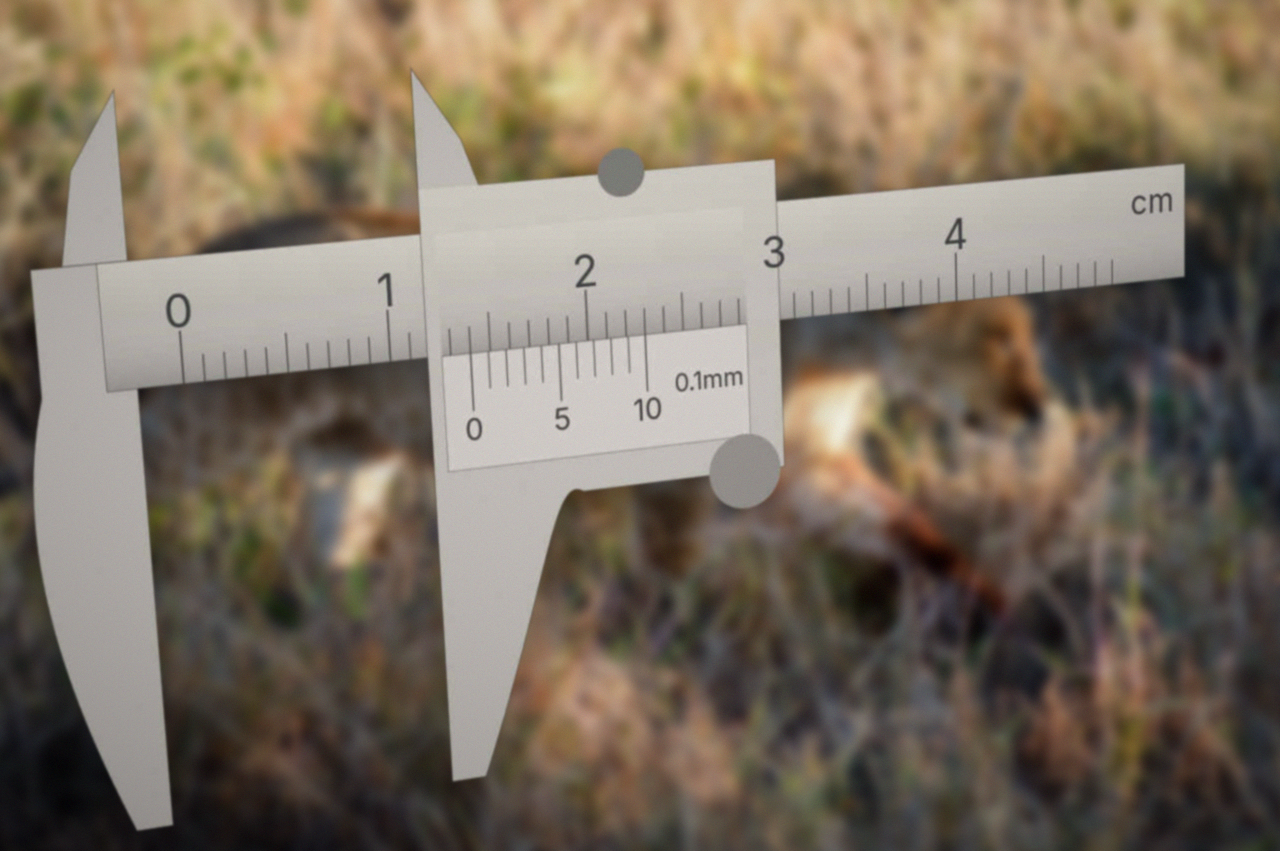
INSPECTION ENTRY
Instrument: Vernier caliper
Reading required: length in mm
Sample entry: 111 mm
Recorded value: 14.0 mm
